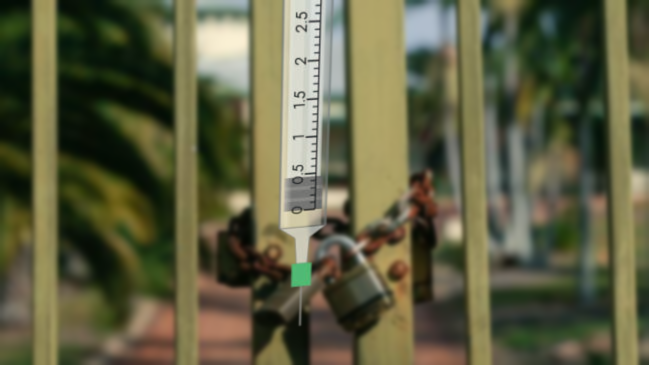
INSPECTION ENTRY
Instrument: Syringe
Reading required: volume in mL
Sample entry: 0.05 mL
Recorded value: 0 mL
